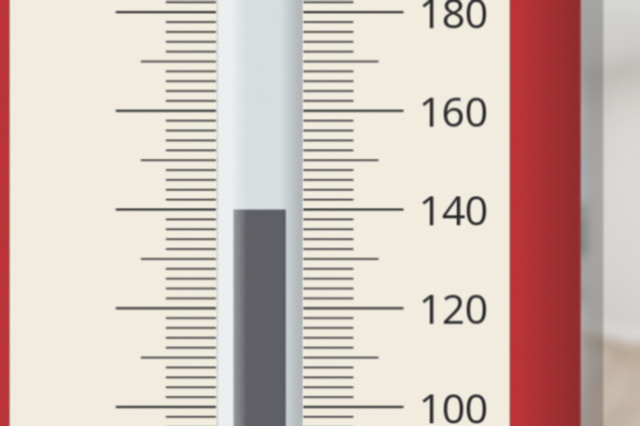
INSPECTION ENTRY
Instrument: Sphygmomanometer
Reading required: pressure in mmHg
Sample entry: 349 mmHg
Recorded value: 140 mmHg
